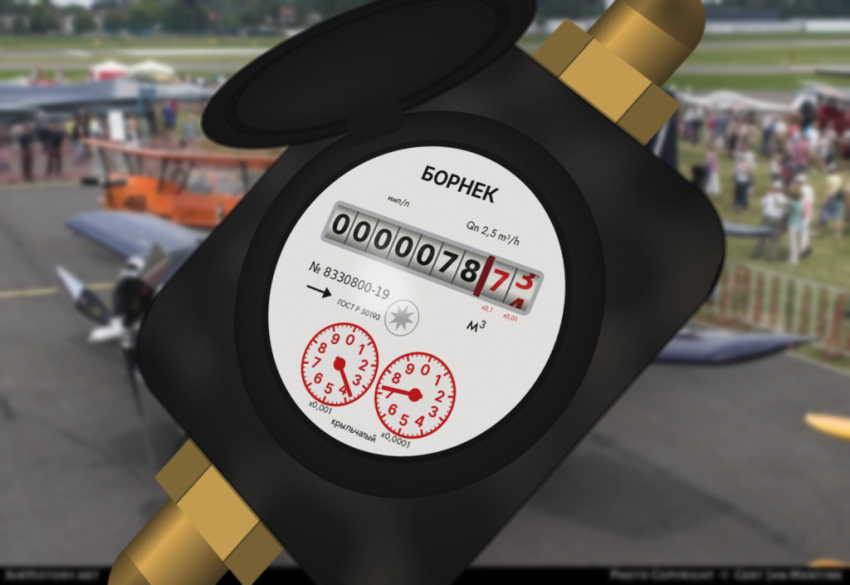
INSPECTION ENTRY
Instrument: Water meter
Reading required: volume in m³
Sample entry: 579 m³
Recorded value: 78.7337 m³
